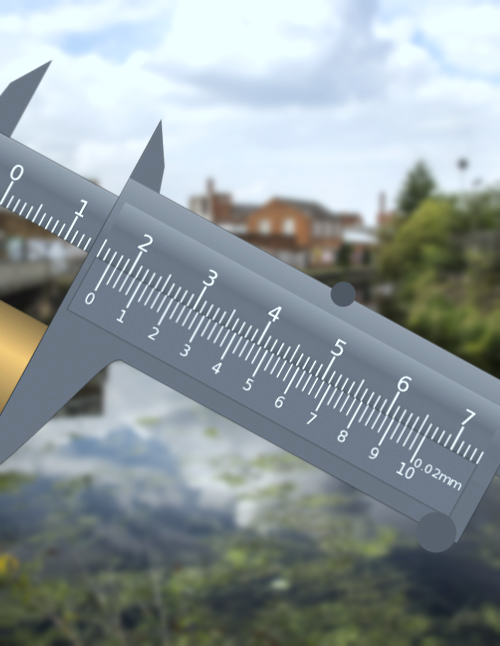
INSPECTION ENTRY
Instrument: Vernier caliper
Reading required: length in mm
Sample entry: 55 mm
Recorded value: 17.0 mm
